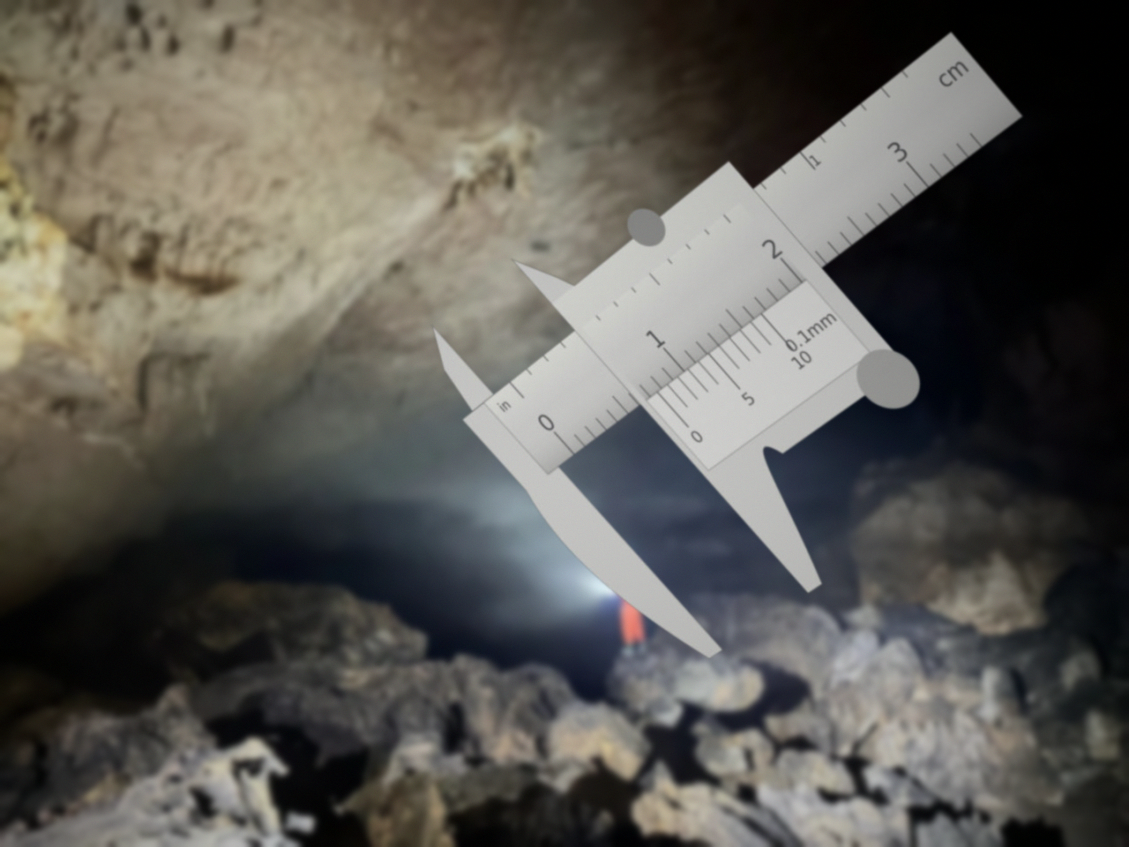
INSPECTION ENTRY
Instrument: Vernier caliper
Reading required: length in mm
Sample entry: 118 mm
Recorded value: 7.6 mm
